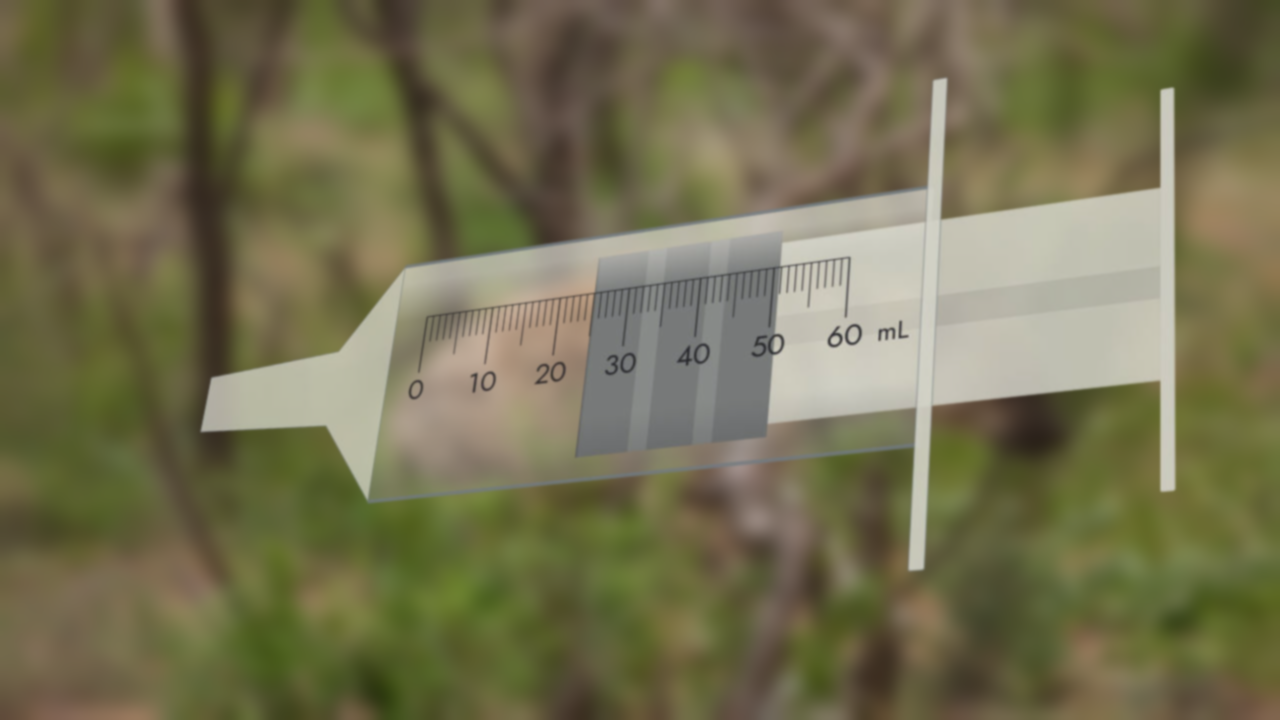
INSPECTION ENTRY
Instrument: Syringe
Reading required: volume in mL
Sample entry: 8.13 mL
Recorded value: 25 mL
